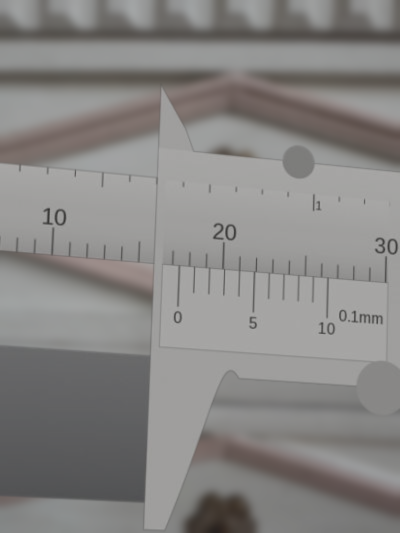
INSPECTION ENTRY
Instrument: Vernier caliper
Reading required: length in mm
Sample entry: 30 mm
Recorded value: 17.4 mm
